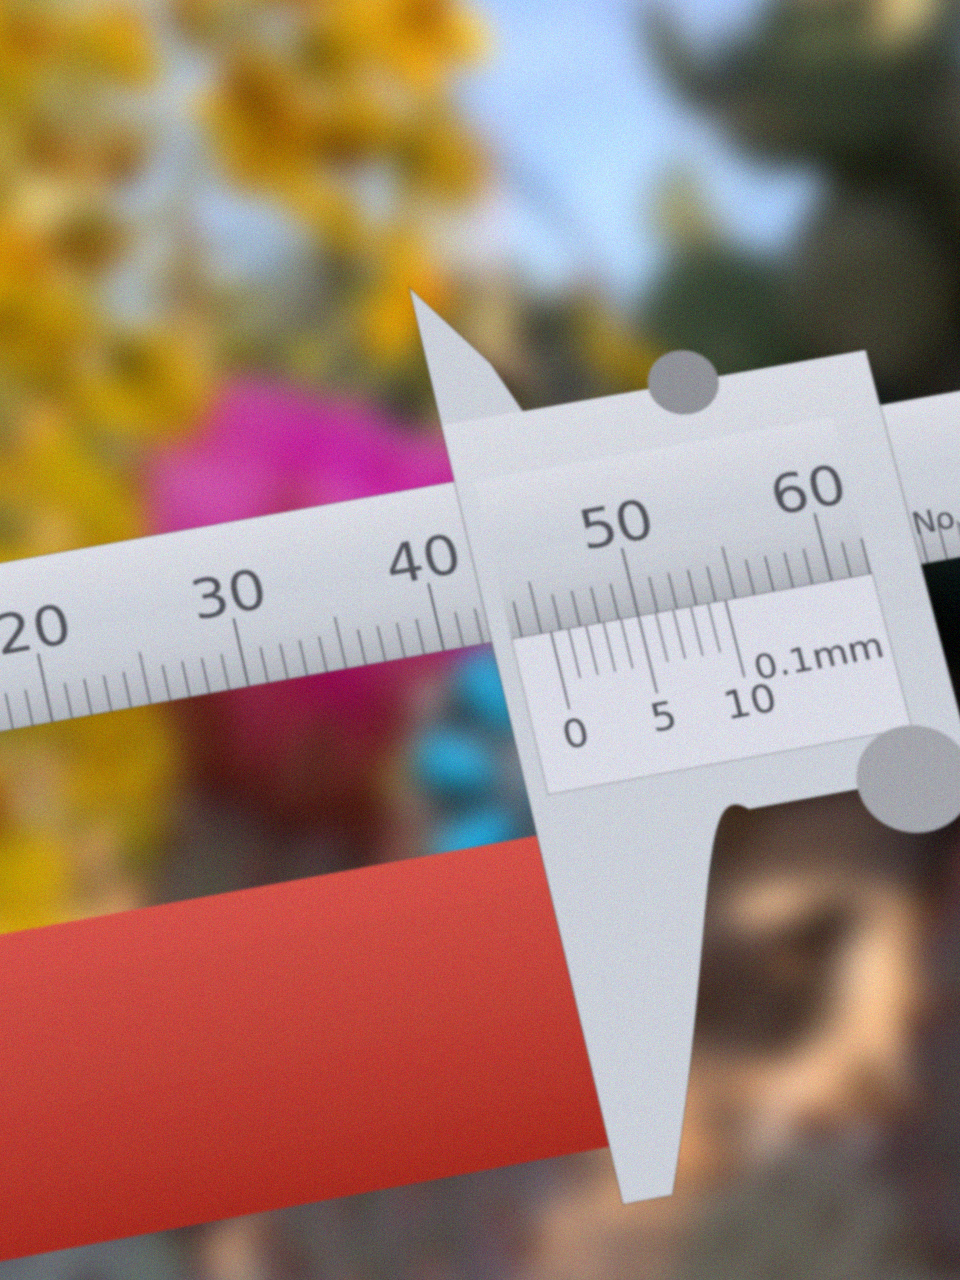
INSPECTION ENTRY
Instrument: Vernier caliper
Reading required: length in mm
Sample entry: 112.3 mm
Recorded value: 45.5 mm
